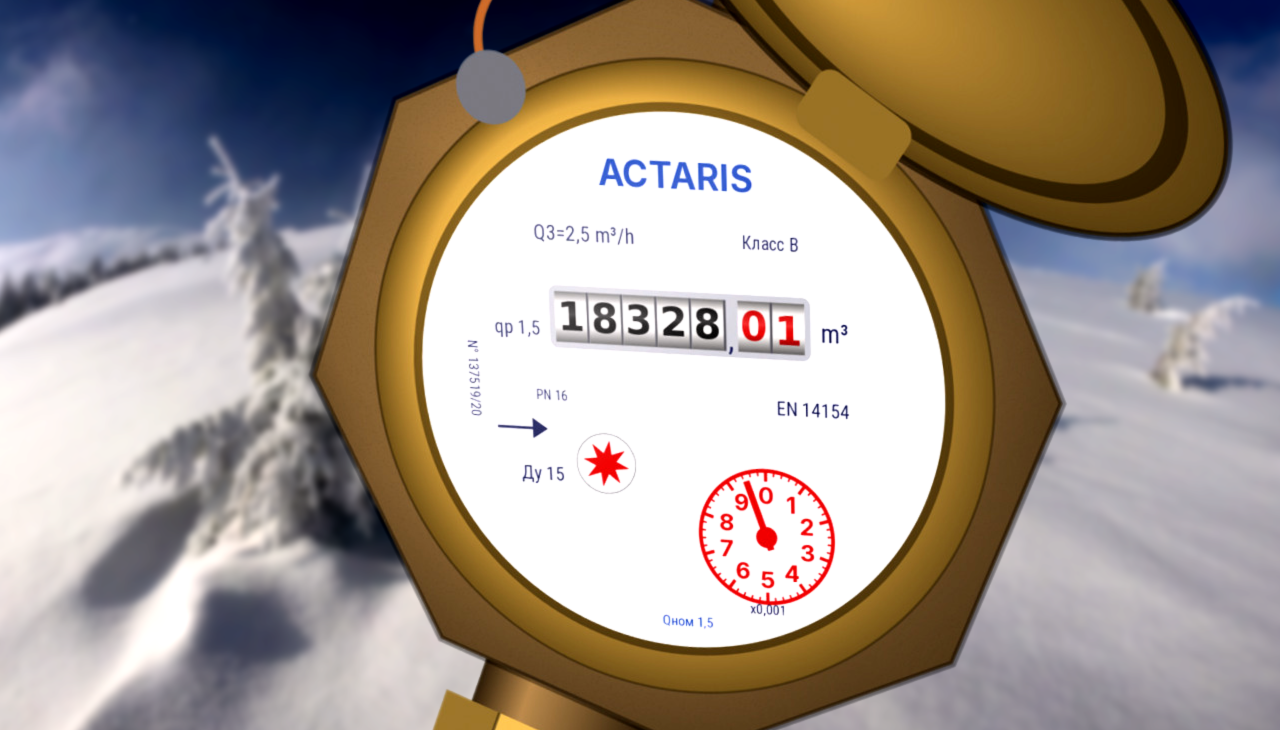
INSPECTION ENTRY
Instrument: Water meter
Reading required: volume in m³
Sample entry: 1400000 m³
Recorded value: 18328.009 m³
